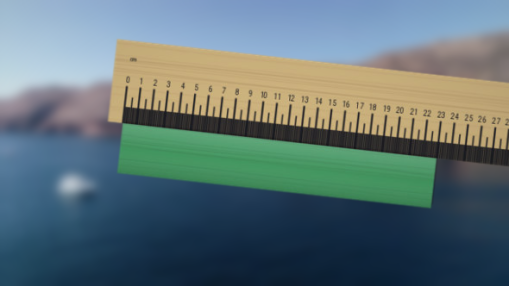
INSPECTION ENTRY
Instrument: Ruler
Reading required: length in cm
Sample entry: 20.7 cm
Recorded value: 23 cm
